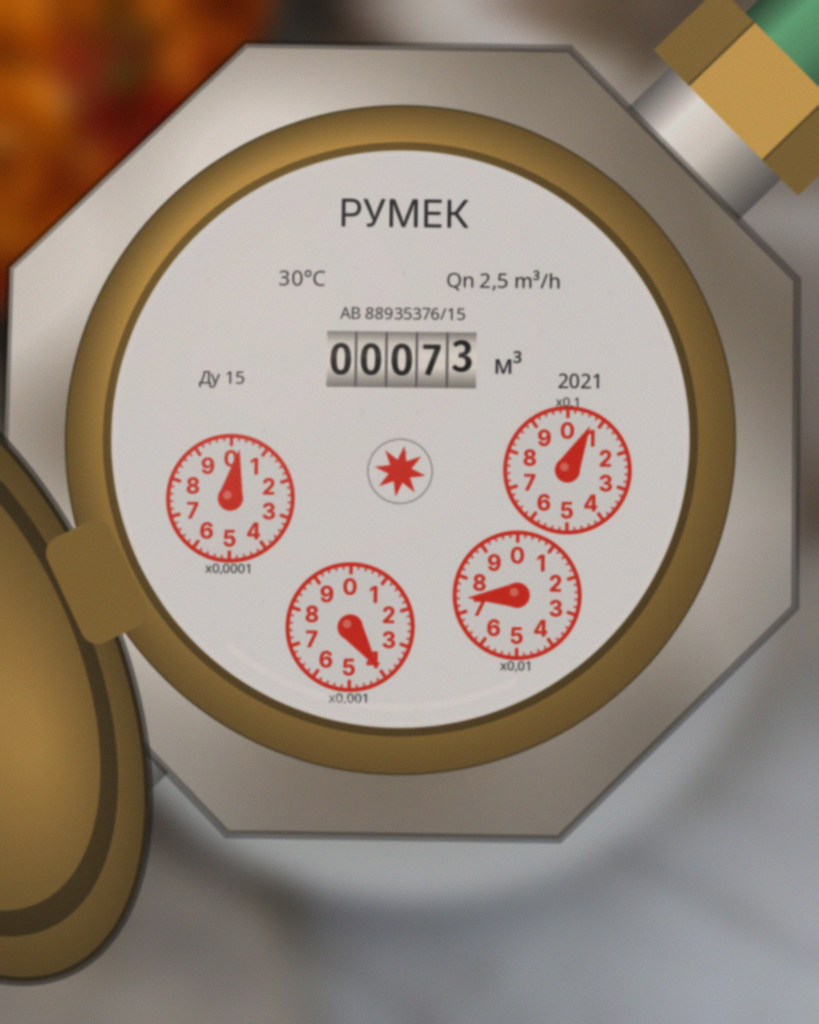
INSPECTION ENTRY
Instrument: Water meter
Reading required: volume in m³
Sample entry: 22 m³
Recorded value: 73.0740 m³
